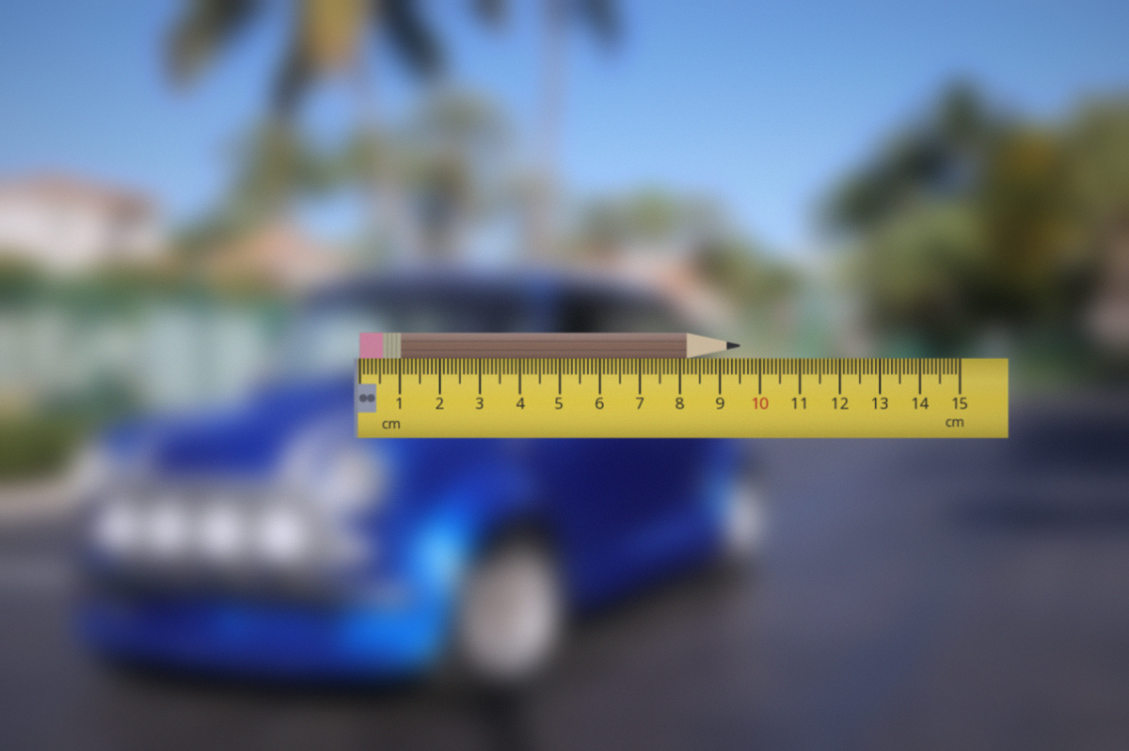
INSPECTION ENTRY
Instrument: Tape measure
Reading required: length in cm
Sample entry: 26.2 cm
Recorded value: 9.5 cm
